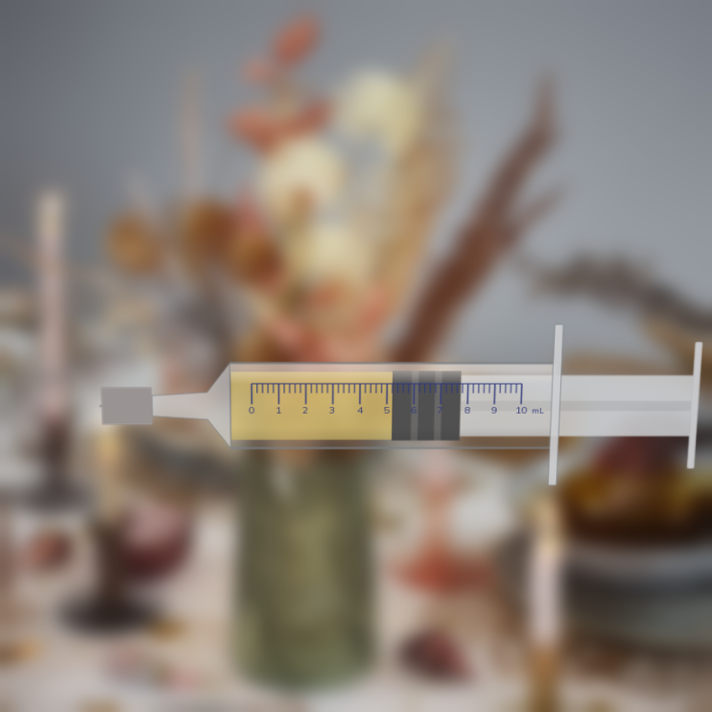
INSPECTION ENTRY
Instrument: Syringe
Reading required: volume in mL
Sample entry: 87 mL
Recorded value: 5.2 mL
